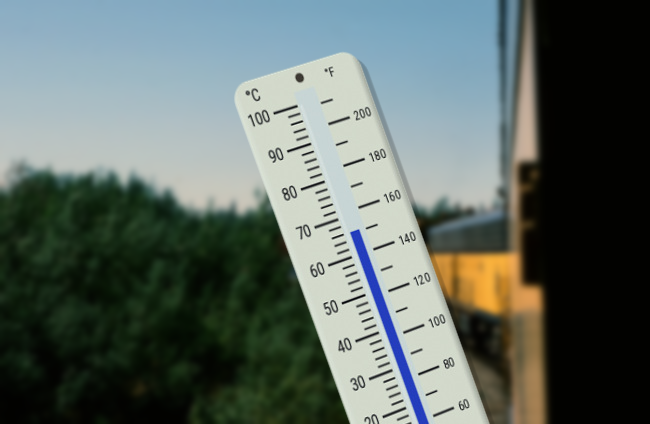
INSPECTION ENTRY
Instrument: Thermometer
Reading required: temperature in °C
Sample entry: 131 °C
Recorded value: 66 °C
